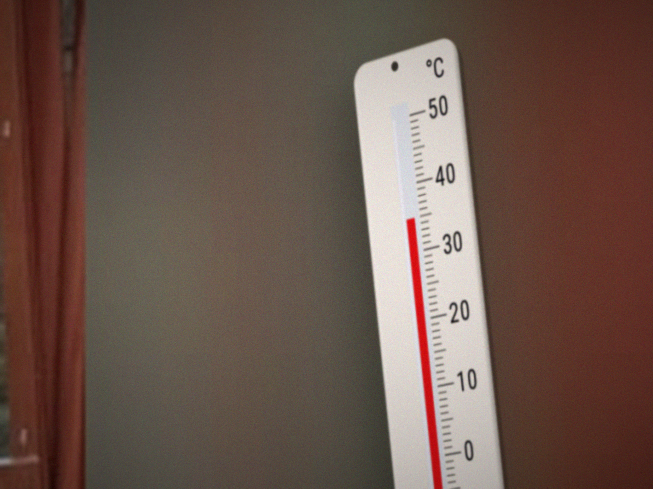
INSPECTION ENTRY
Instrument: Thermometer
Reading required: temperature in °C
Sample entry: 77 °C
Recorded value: 35 °C
